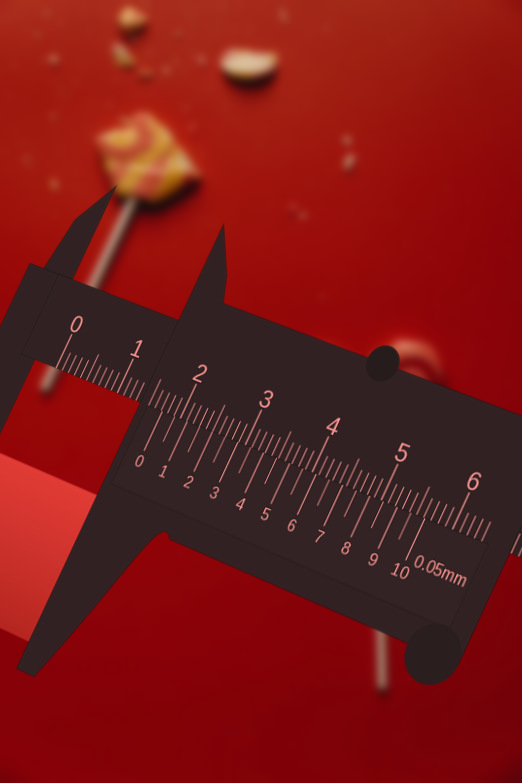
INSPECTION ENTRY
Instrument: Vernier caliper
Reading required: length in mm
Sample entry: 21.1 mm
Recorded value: 17.2 mm
